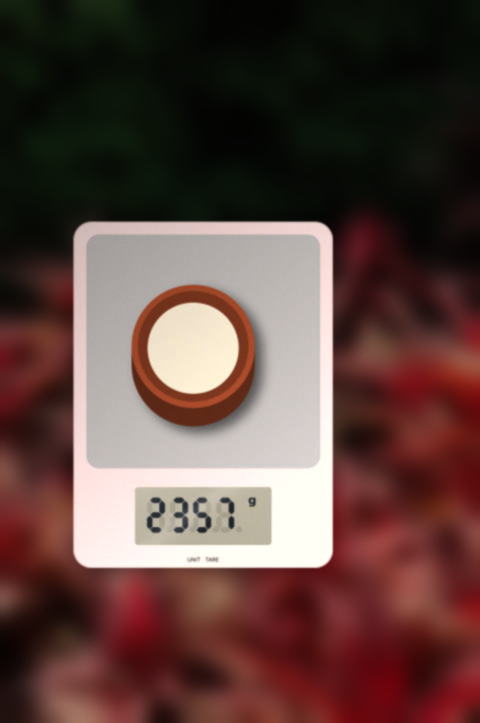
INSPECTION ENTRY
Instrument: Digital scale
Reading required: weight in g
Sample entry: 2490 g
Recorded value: 2357 g
